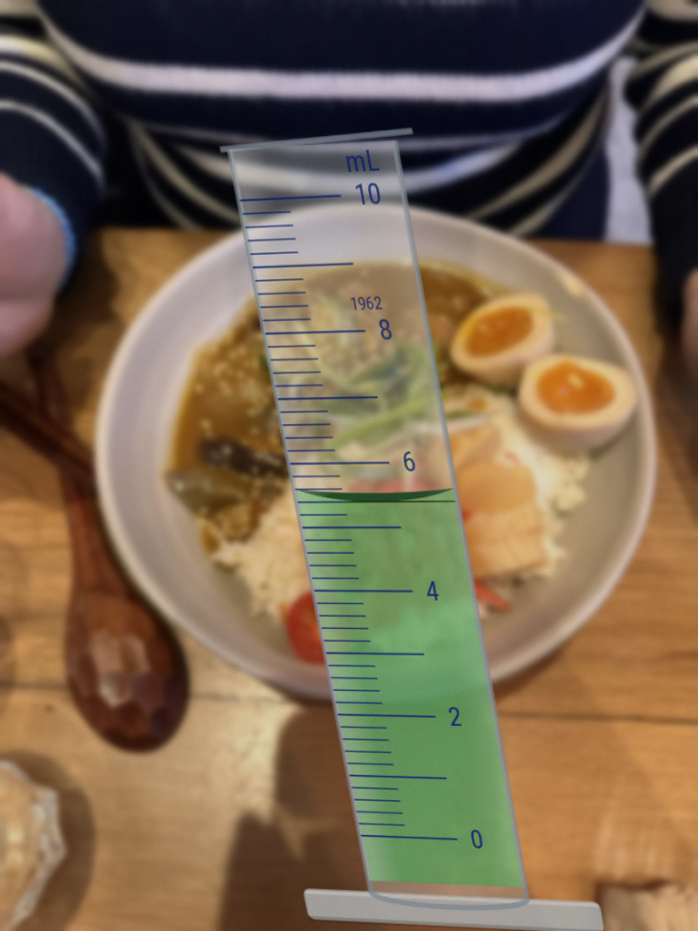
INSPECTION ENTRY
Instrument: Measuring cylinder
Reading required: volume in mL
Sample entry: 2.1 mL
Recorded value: 5.4 mL
